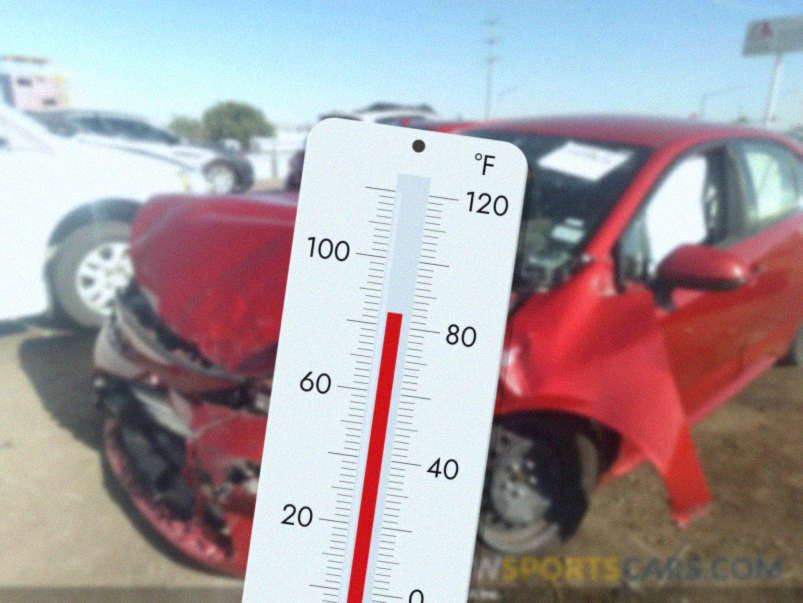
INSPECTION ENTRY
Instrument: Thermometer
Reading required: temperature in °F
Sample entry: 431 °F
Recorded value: 84 °F
